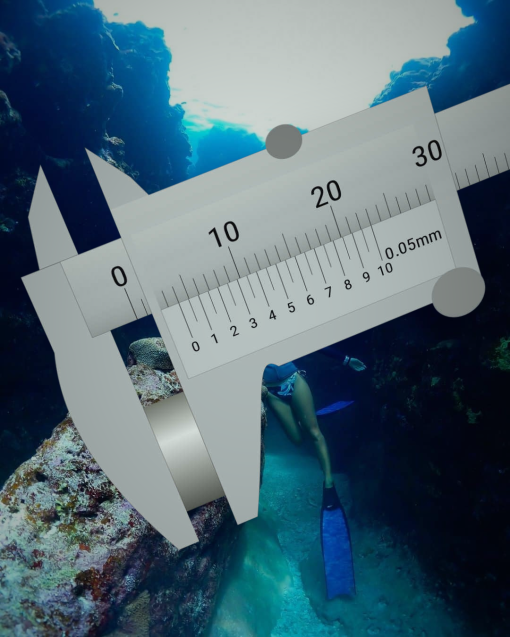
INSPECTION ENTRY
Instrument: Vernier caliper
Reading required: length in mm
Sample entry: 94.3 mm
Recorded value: 4.0 mm
